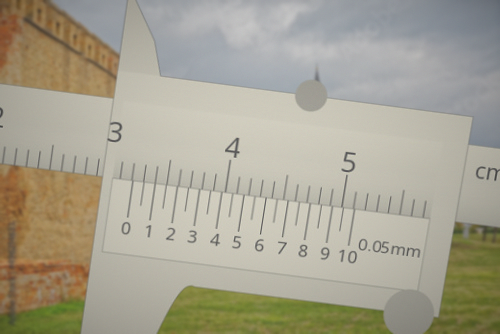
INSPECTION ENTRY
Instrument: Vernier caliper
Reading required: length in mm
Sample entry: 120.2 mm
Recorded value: 32.1 mm
